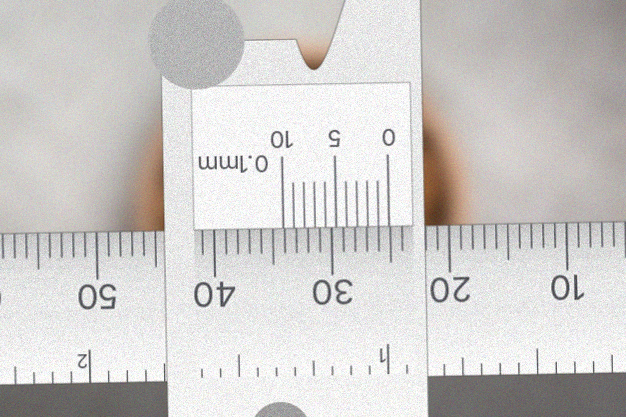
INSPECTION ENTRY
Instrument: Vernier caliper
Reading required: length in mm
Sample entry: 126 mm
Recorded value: 25.1 mm
